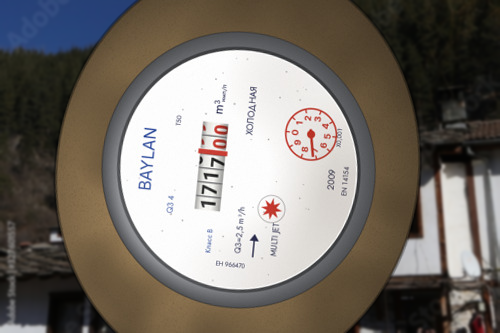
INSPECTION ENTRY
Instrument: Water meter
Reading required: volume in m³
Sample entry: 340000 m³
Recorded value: 1716.997 m³
